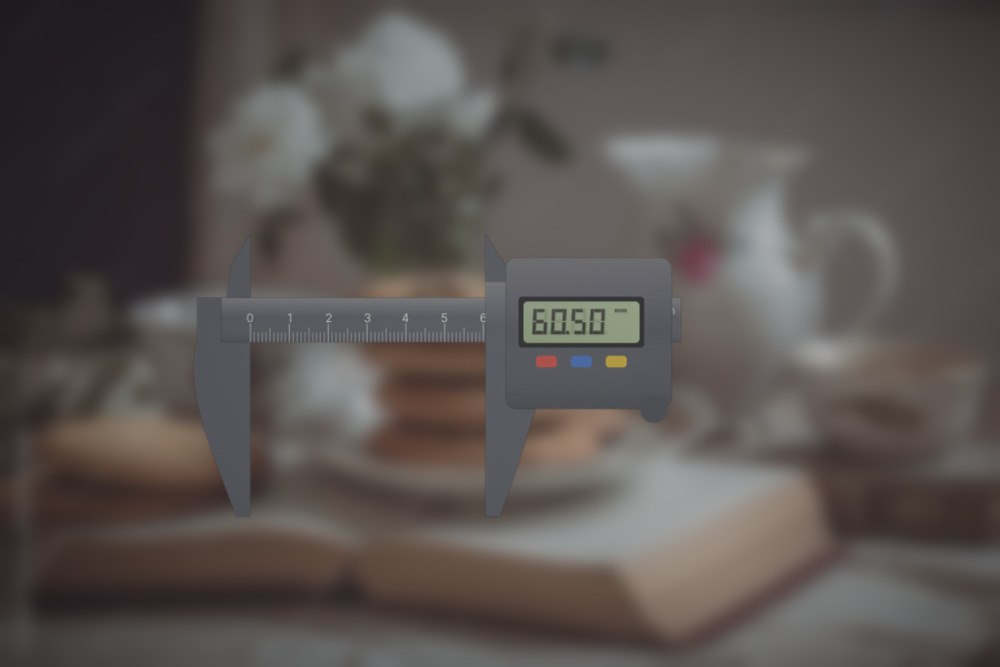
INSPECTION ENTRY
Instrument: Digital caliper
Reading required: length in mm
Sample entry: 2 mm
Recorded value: 60.50 mm
